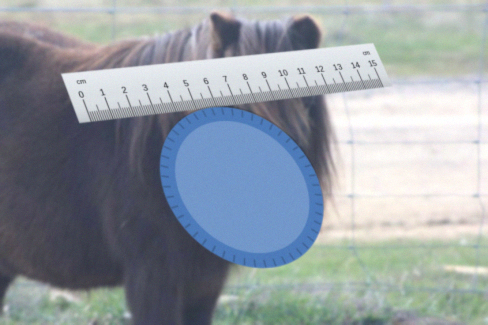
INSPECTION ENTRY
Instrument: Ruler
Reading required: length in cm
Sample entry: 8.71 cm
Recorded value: 7.5 cm
